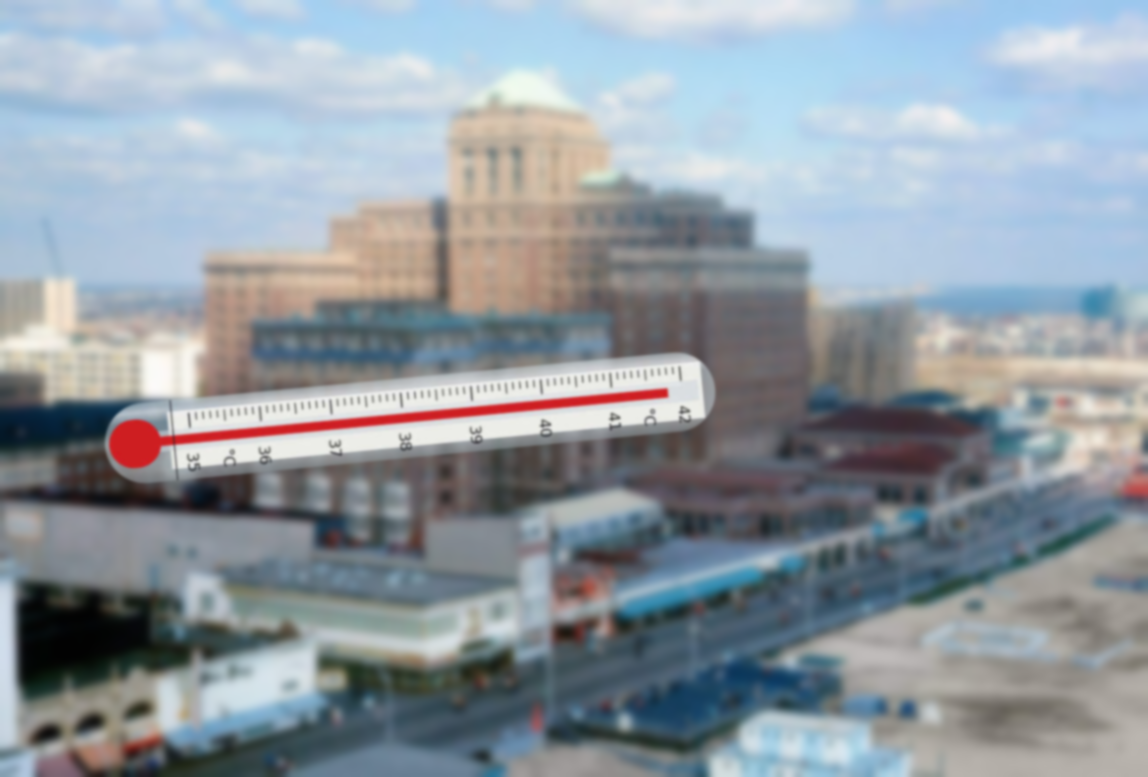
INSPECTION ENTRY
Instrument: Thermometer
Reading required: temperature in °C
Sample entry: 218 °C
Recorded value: 41.8 °C
